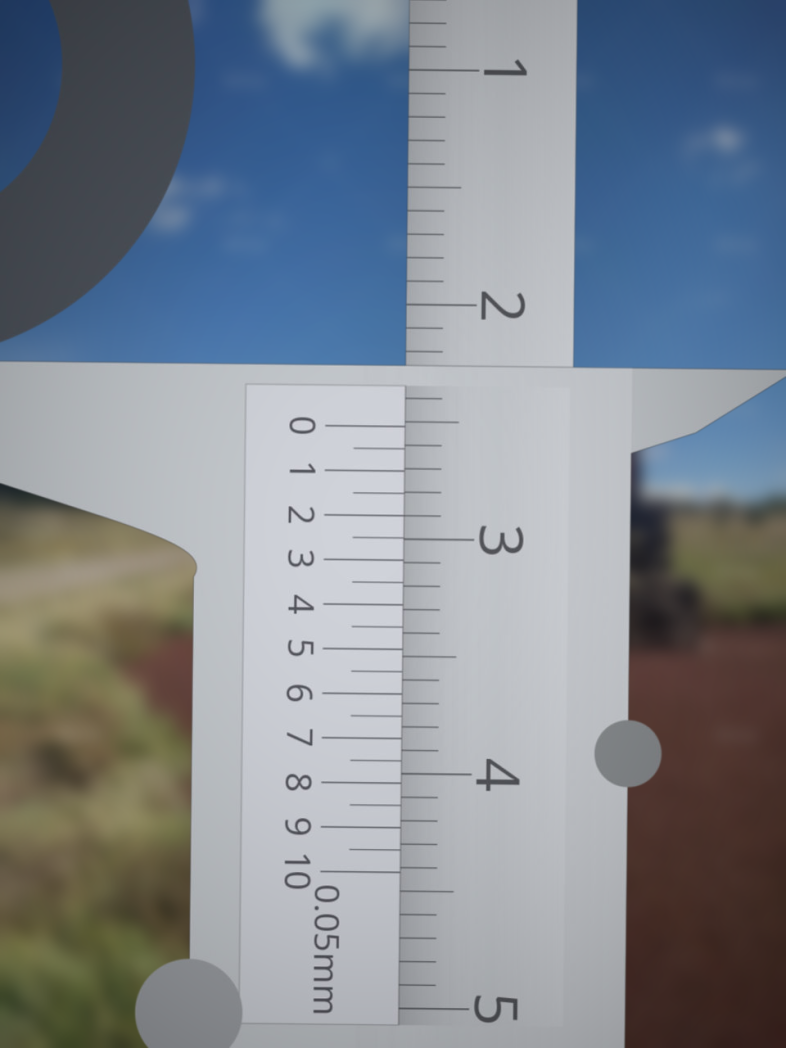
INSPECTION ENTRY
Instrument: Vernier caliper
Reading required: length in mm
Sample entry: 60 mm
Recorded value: 25.20 mm
